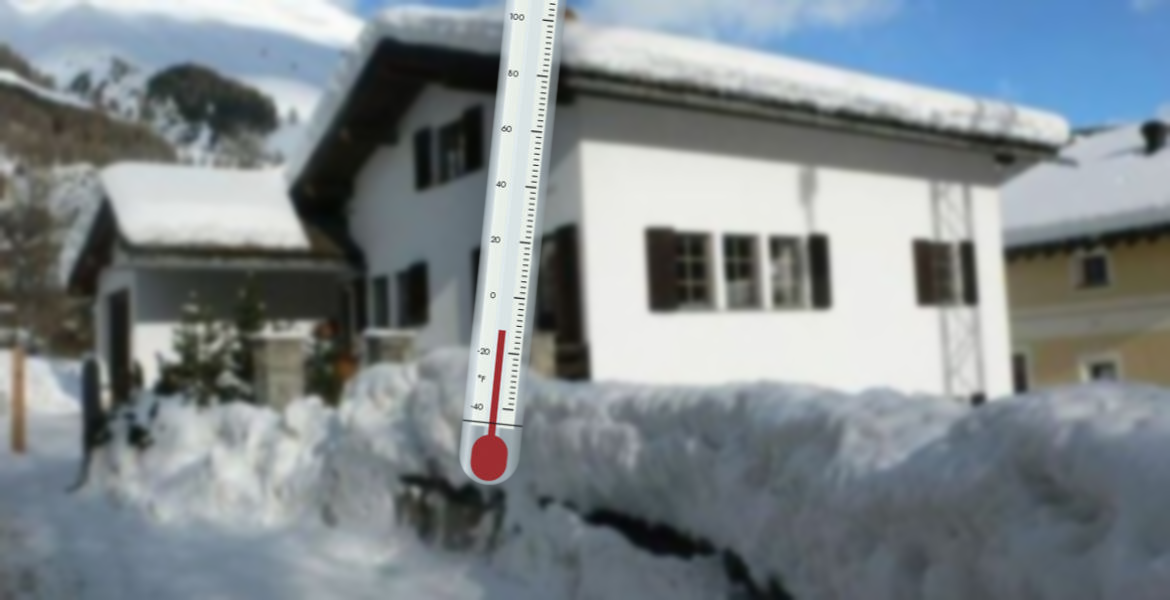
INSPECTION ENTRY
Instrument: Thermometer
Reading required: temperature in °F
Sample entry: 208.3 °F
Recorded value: -12 °F
